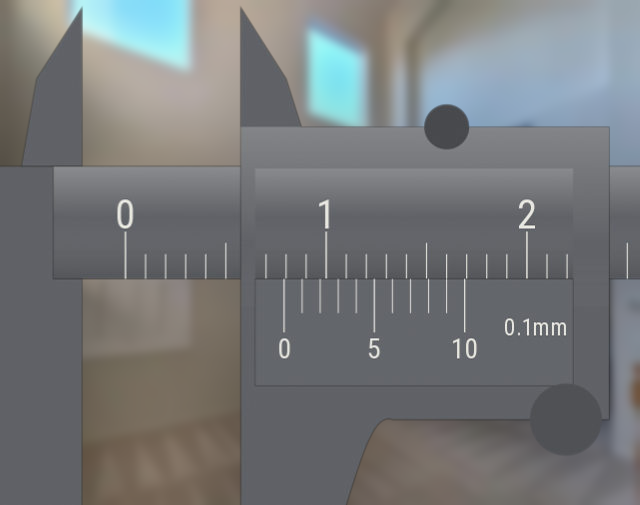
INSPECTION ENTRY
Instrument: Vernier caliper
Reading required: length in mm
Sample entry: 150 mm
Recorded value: 7.9 mm
